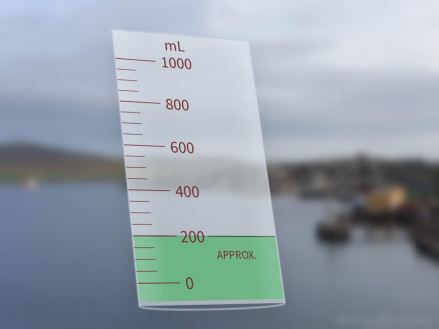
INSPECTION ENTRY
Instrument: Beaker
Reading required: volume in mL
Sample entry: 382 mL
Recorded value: 200 mL
